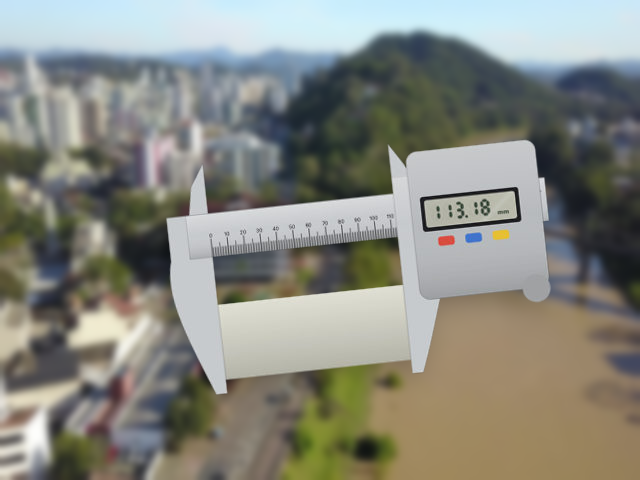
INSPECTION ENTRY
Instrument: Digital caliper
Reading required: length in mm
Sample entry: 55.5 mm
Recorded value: 113.18 mm
